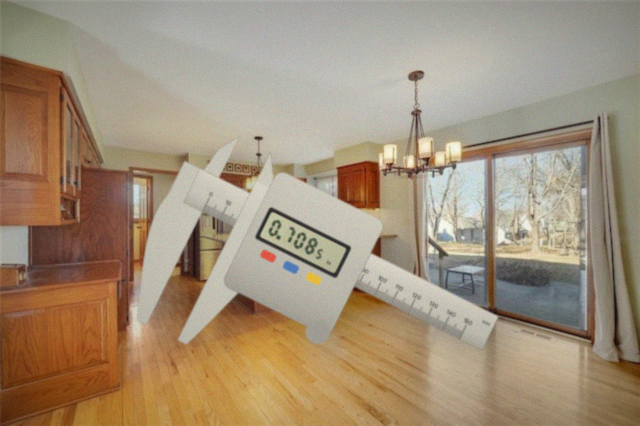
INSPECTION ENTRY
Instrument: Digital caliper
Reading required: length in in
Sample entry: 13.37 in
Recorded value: 0.7085 in
